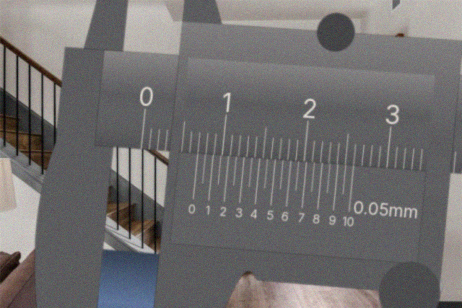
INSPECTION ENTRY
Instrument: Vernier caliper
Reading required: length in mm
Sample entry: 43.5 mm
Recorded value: 7.0 mm
